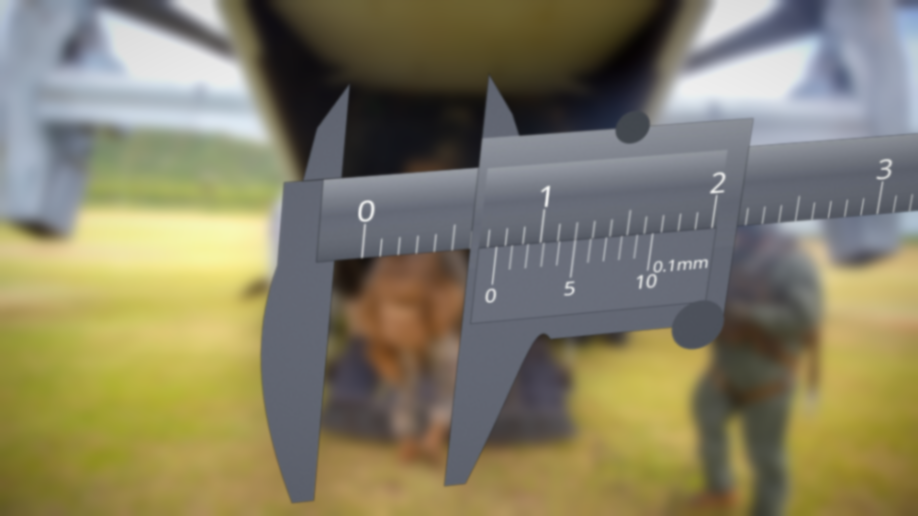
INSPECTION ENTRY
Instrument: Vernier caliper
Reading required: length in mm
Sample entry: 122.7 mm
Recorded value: 7.5 mm
